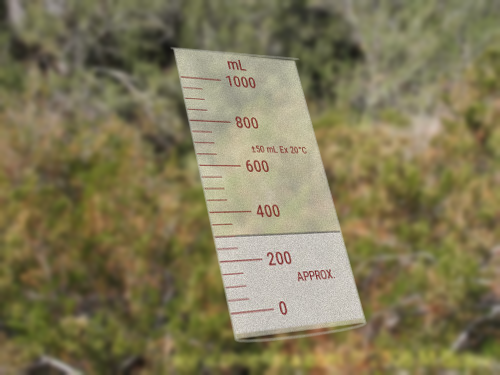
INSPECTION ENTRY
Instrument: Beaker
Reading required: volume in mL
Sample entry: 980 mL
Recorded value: 300 mL
